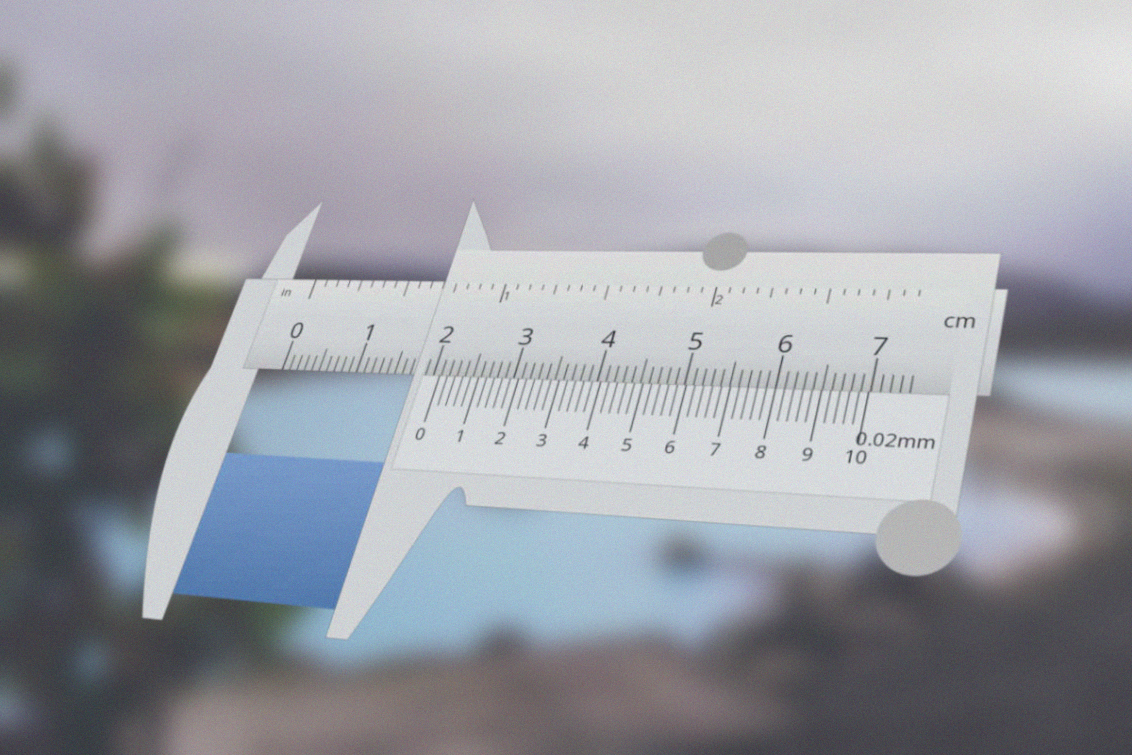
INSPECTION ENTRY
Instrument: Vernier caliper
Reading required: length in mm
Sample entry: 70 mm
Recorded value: 20.8 mm
